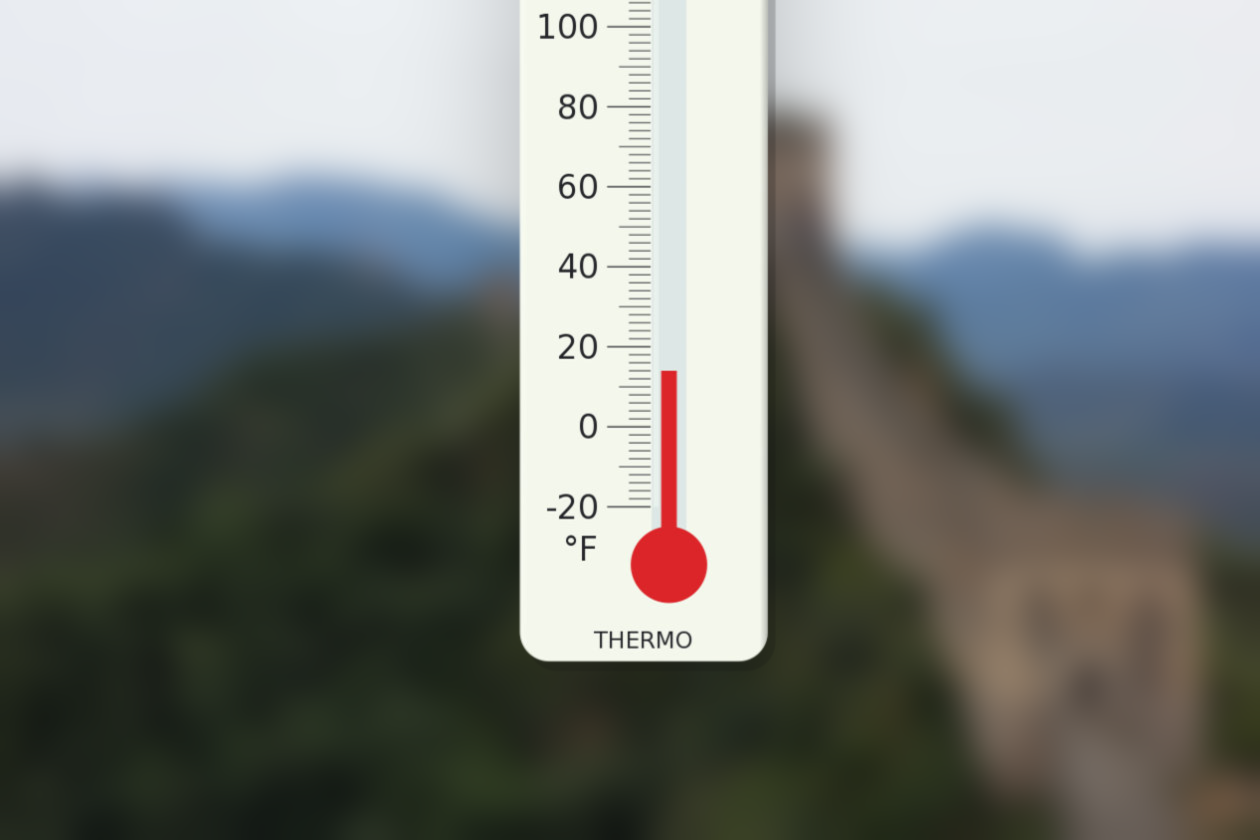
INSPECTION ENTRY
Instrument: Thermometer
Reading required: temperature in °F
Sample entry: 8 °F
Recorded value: 14 °F
